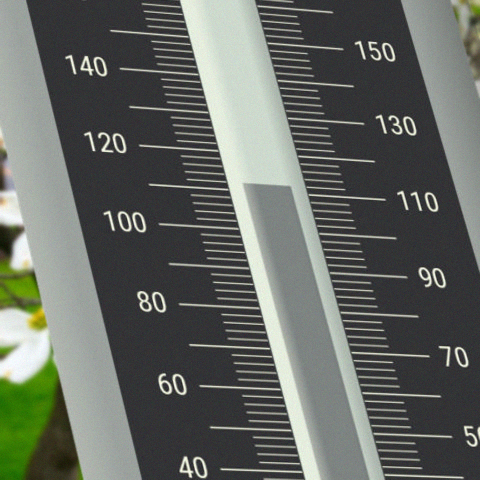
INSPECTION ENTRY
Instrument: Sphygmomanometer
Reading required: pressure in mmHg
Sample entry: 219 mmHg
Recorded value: 112 mmHg
